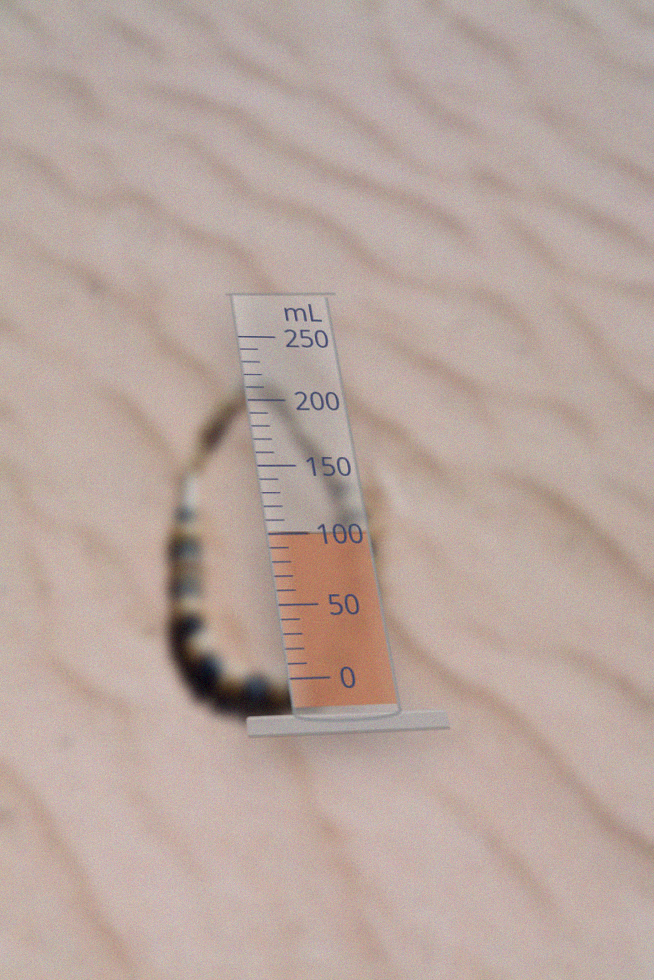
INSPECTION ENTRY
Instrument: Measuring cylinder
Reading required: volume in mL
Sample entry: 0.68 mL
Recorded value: 100 mL
